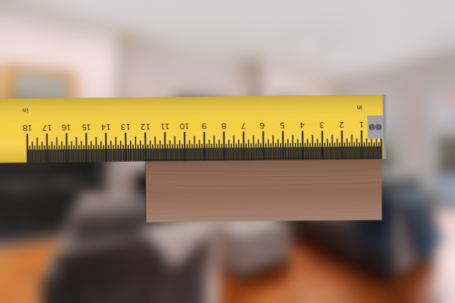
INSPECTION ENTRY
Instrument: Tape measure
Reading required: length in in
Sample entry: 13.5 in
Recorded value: 12 in
